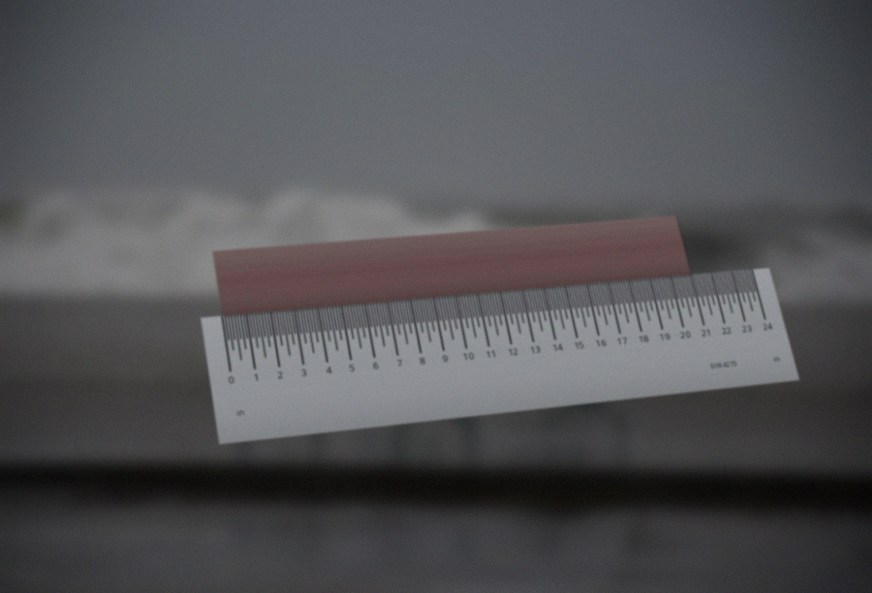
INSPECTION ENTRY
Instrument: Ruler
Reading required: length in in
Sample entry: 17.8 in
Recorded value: 21 in
